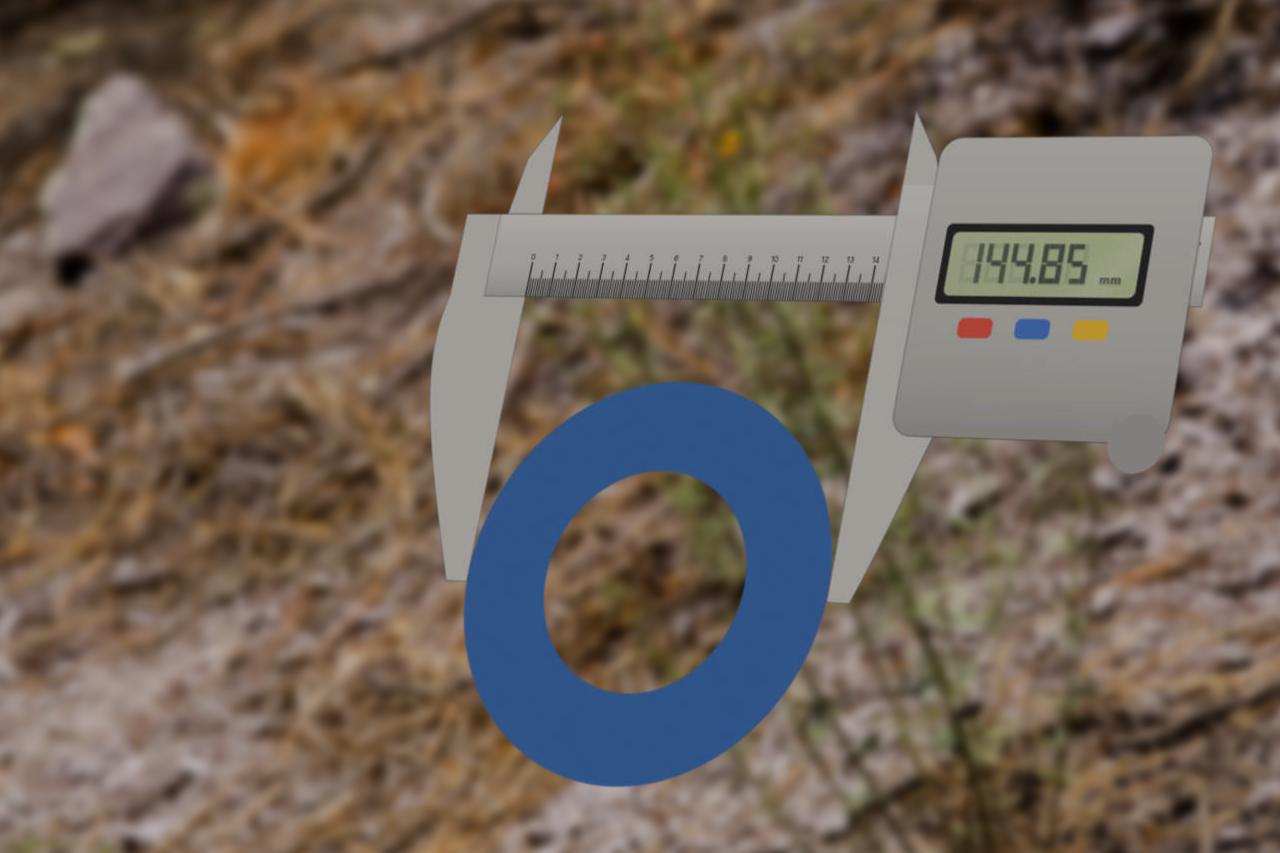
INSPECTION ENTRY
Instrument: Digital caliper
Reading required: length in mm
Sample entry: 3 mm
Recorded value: 144.85 mm
